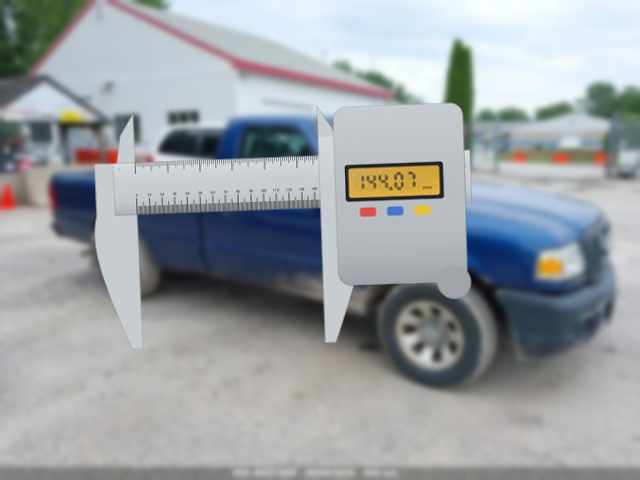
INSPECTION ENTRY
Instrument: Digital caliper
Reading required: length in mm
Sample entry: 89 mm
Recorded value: 144.07 mm
